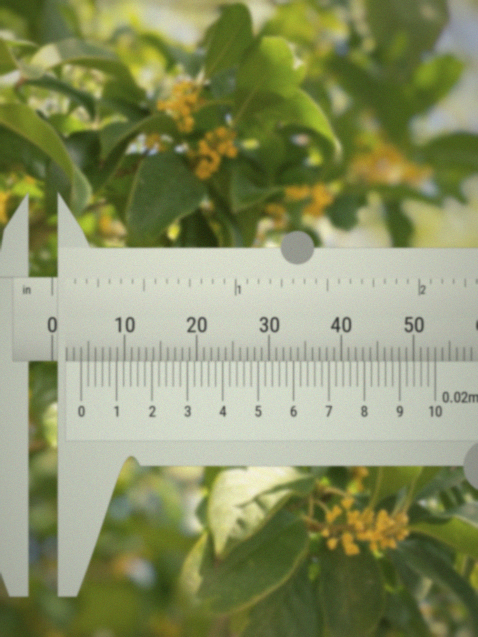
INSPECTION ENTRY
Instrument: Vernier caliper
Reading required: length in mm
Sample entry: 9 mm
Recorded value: 4.0 mm
